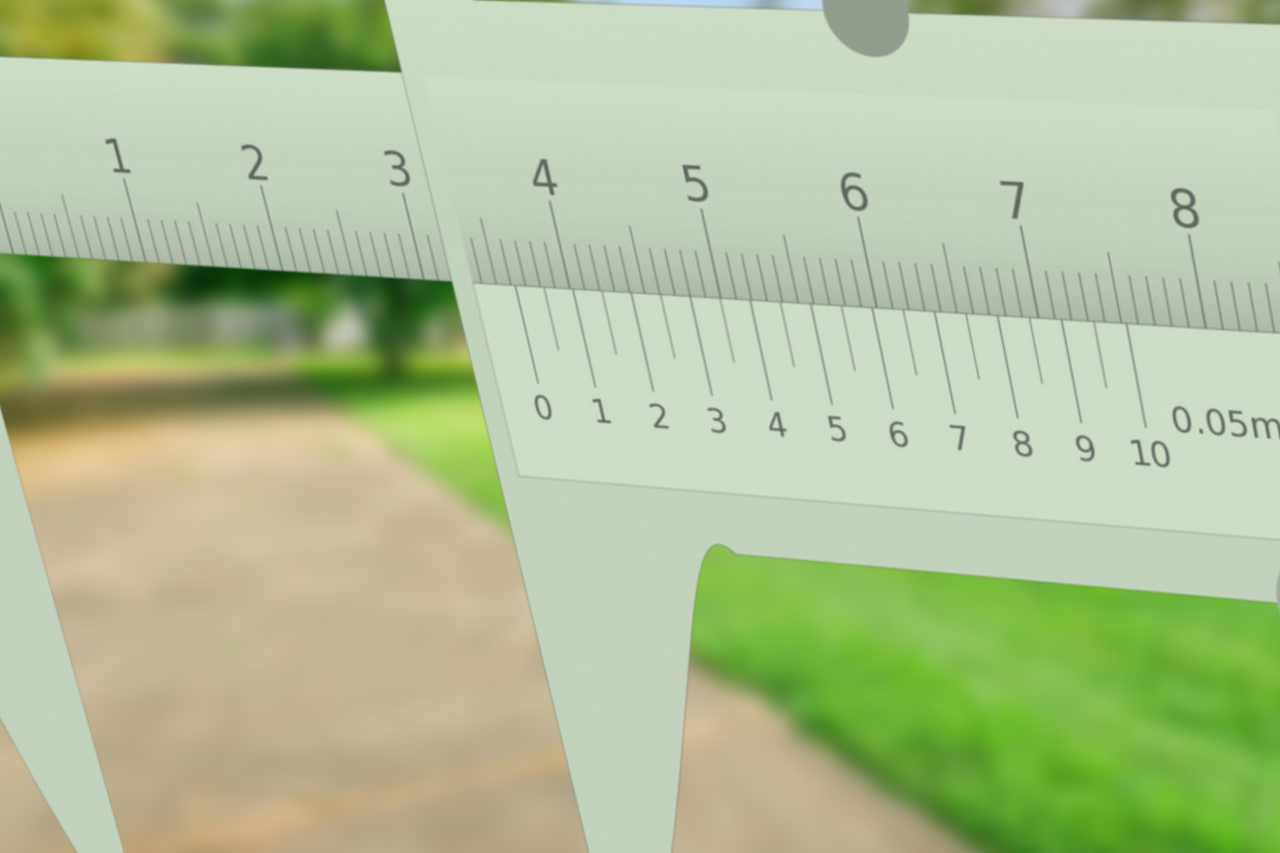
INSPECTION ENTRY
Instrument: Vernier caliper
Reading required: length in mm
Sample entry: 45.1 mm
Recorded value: 36.3 mm
